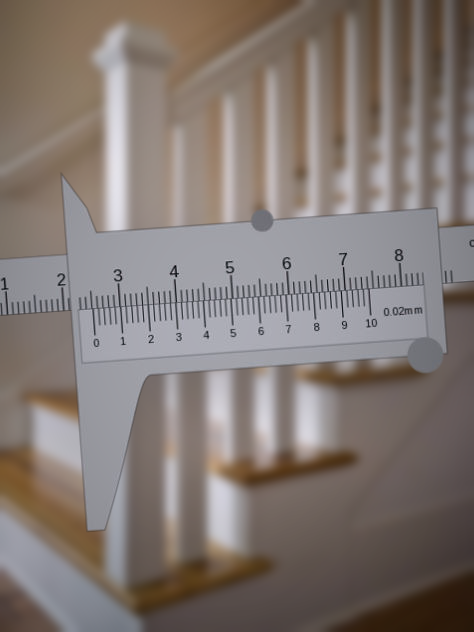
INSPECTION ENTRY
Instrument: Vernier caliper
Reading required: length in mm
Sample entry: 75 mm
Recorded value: 25.2 mm
